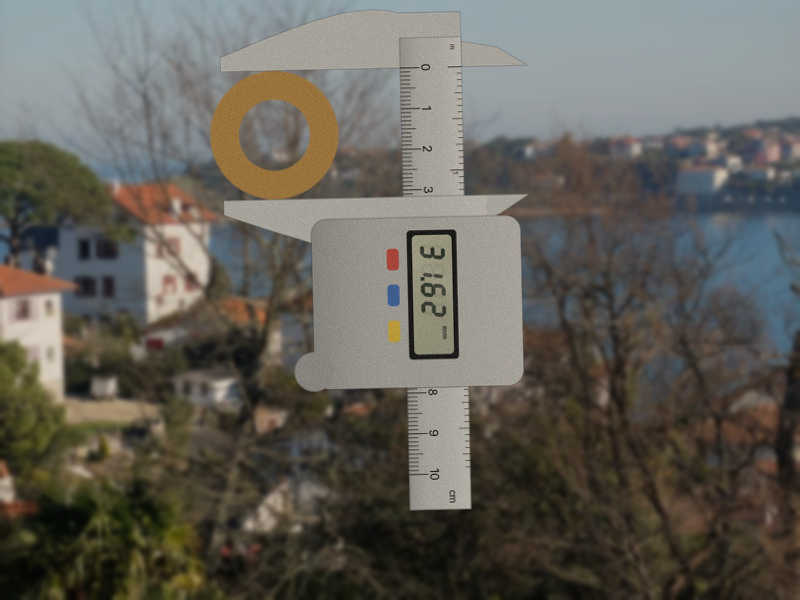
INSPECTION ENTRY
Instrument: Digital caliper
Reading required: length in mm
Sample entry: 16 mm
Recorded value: 31.62 mm
